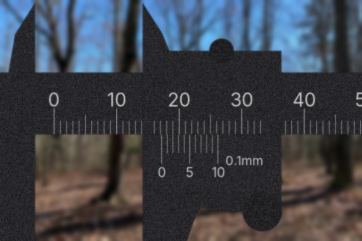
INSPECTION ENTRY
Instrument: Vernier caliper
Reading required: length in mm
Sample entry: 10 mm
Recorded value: 17.2 mm
